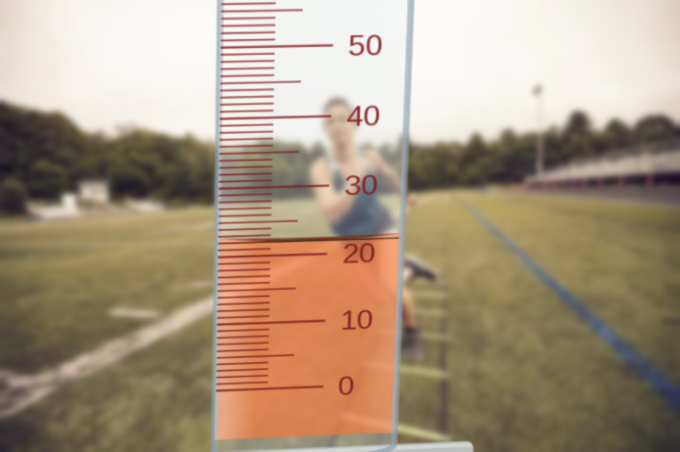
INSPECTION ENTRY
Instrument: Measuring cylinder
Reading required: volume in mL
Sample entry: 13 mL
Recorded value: 22 mL
